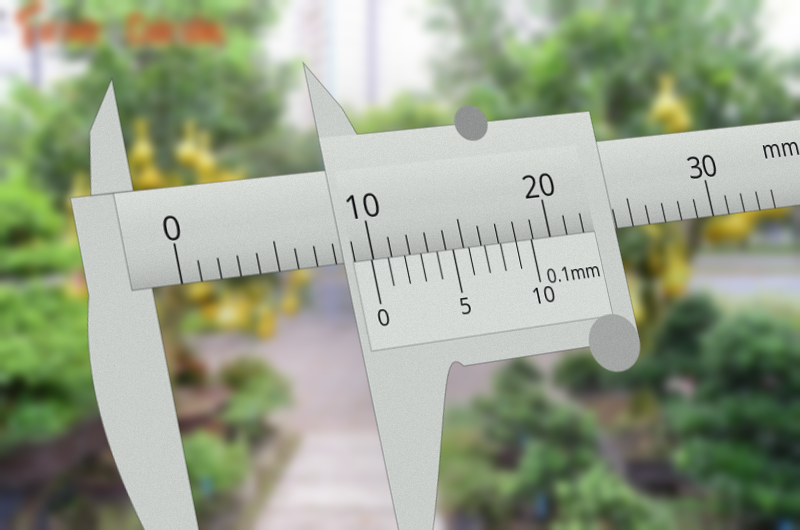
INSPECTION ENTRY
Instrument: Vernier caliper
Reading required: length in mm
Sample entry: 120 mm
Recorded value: 9.9 mm
